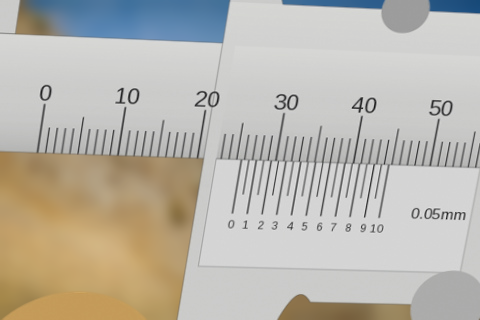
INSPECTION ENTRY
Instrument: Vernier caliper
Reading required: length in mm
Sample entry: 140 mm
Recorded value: 25.6 mm
